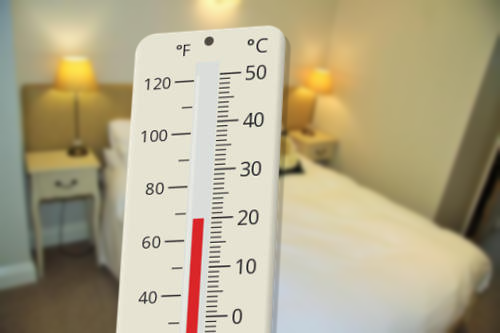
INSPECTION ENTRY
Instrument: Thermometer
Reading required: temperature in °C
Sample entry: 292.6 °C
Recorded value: 20 °C
